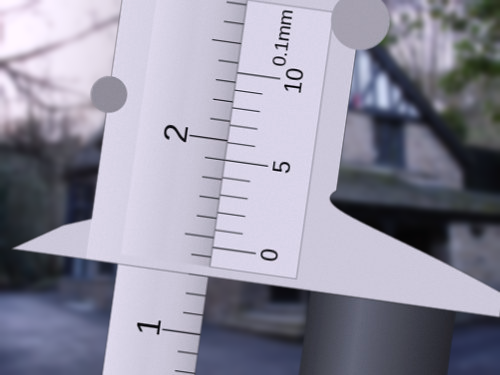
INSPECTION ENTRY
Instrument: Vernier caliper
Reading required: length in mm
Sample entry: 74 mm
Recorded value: 14.5 mm
